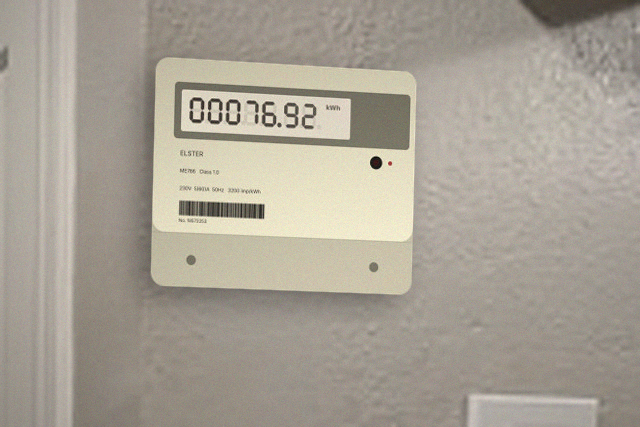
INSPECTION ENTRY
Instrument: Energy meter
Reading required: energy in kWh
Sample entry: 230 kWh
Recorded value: 76.92 kWh
